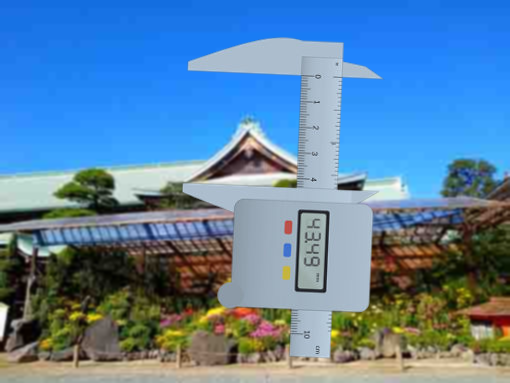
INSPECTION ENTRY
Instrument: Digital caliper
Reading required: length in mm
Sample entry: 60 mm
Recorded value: 43.49 mm
